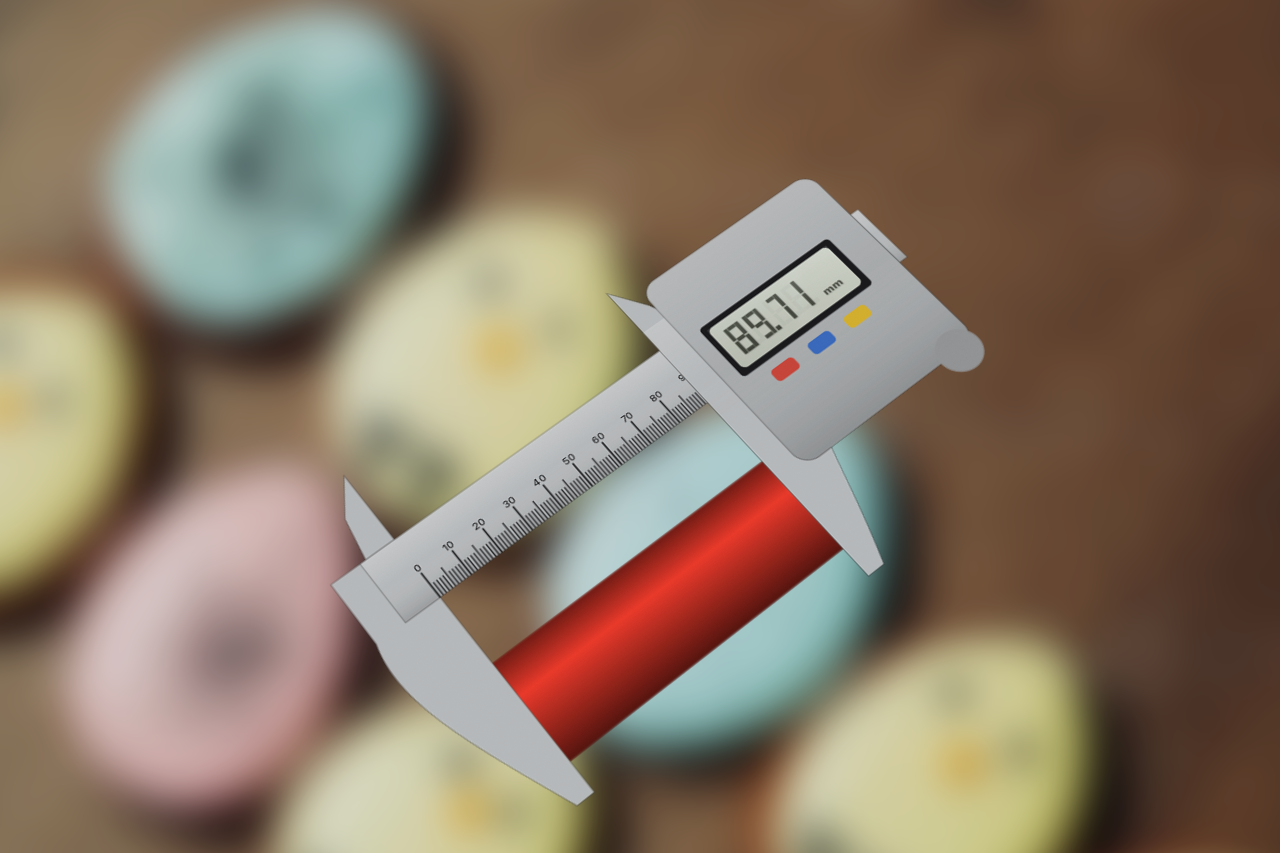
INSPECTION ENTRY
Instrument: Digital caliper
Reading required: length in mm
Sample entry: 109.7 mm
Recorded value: 89.71 mm
